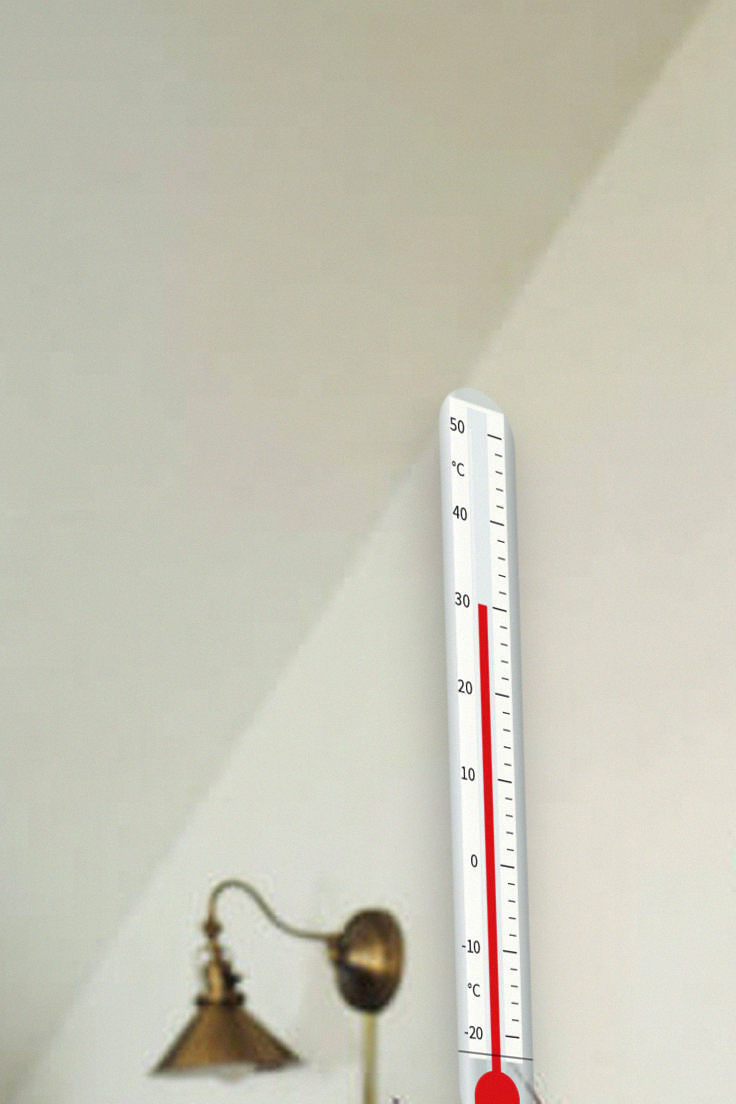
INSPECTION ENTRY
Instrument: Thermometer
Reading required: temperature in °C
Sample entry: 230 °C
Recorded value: 30 °C
